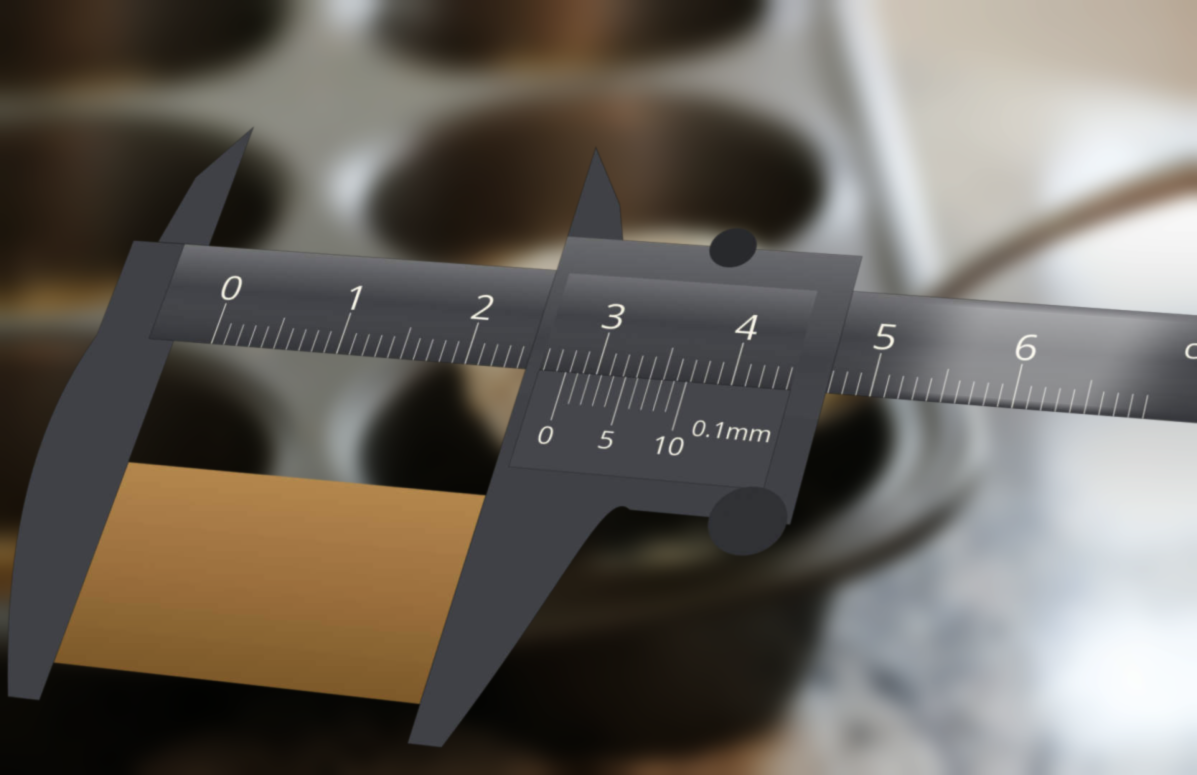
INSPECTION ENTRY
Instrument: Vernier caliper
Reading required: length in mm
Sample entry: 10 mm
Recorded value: 27.7 mm
